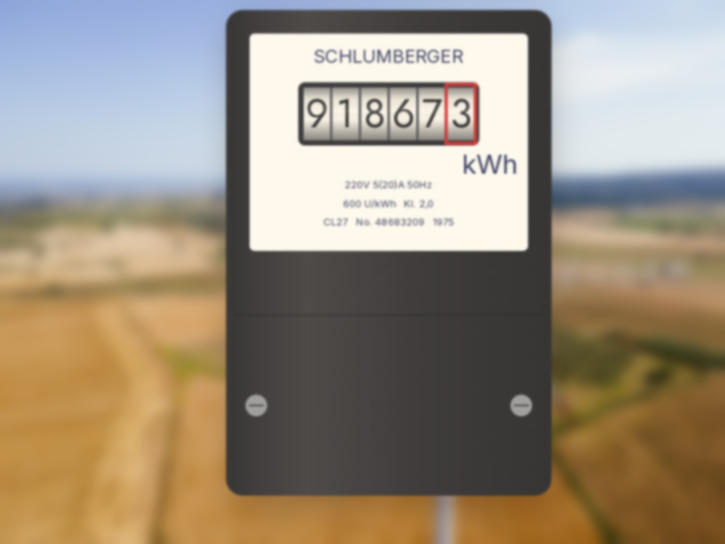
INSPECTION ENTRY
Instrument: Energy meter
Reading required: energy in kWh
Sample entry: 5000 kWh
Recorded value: 91867.3 kWh
